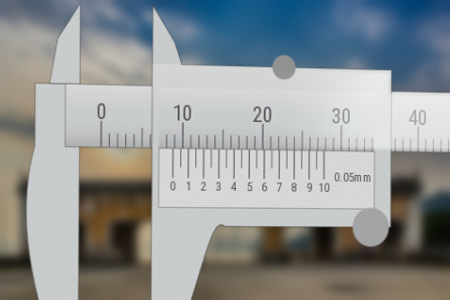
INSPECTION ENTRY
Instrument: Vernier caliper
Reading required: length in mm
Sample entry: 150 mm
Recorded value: 8.8 mm
